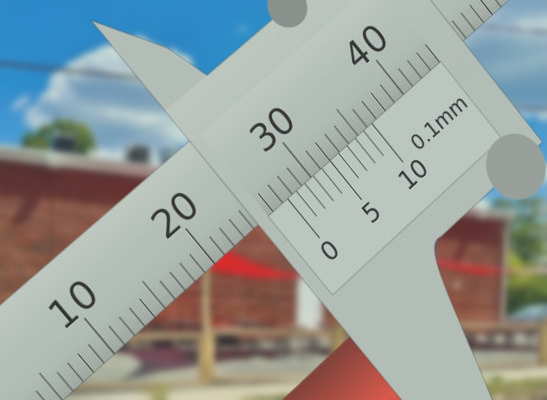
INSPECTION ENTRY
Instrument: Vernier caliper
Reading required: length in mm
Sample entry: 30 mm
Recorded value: 27.5 mm
